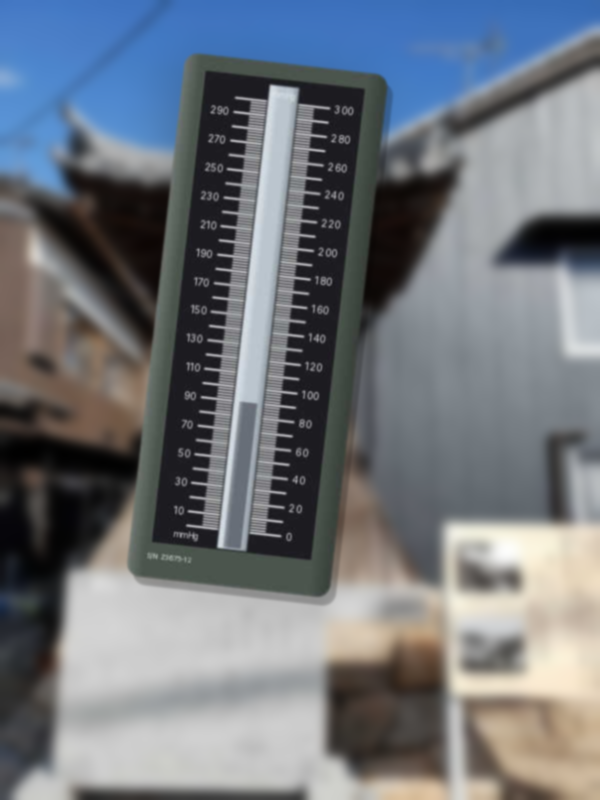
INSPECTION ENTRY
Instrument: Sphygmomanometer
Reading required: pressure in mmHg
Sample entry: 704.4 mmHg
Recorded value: 90 mmHg
